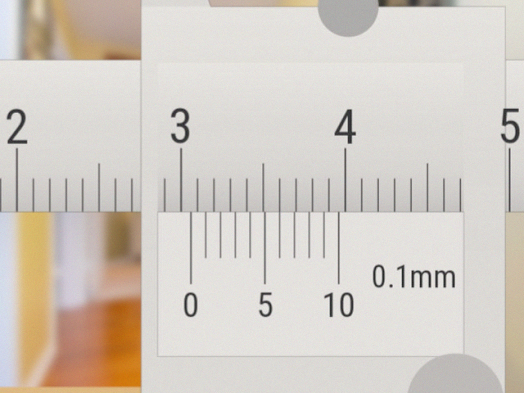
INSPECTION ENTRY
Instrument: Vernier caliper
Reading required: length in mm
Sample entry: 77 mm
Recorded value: 30.6 mm
